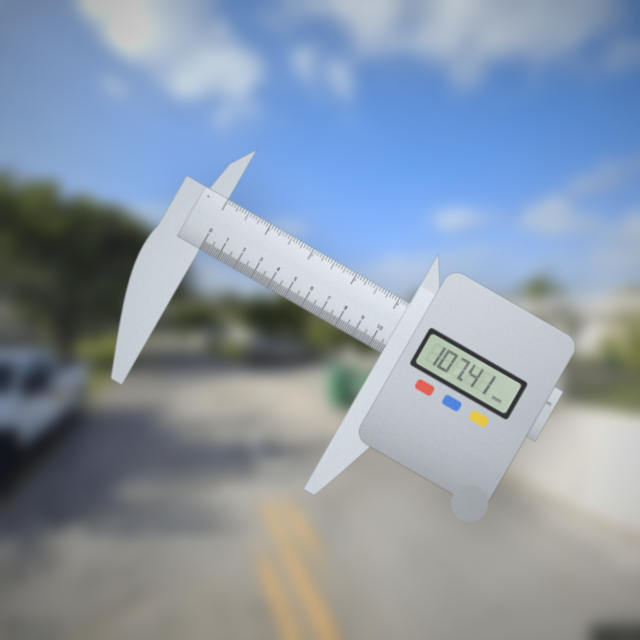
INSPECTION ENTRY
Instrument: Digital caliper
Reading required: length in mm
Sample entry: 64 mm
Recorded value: 107.41 mm
